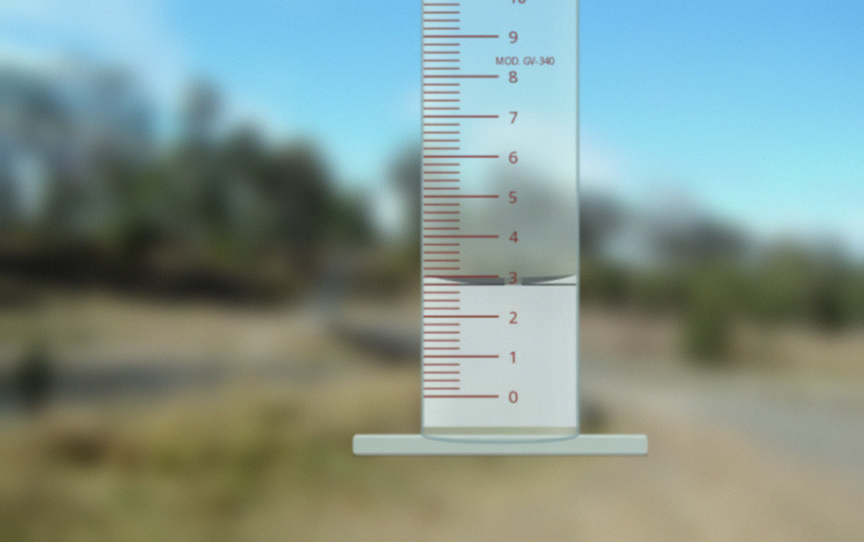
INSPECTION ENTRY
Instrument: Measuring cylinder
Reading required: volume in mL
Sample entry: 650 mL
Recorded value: 2.8 mL
